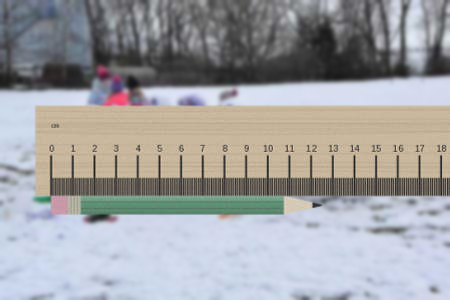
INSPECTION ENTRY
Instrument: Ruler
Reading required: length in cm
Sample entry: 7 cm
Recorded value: 12.5 cm
